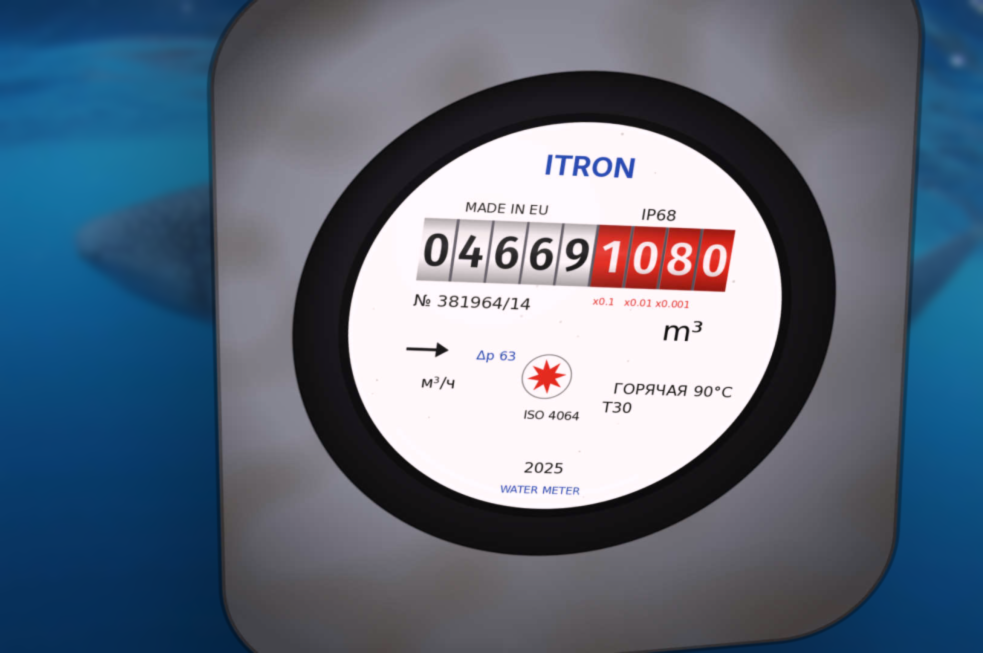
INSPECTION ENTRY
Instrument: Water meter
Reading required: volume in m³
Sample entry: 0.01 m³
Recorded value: 4669.1080 m³
